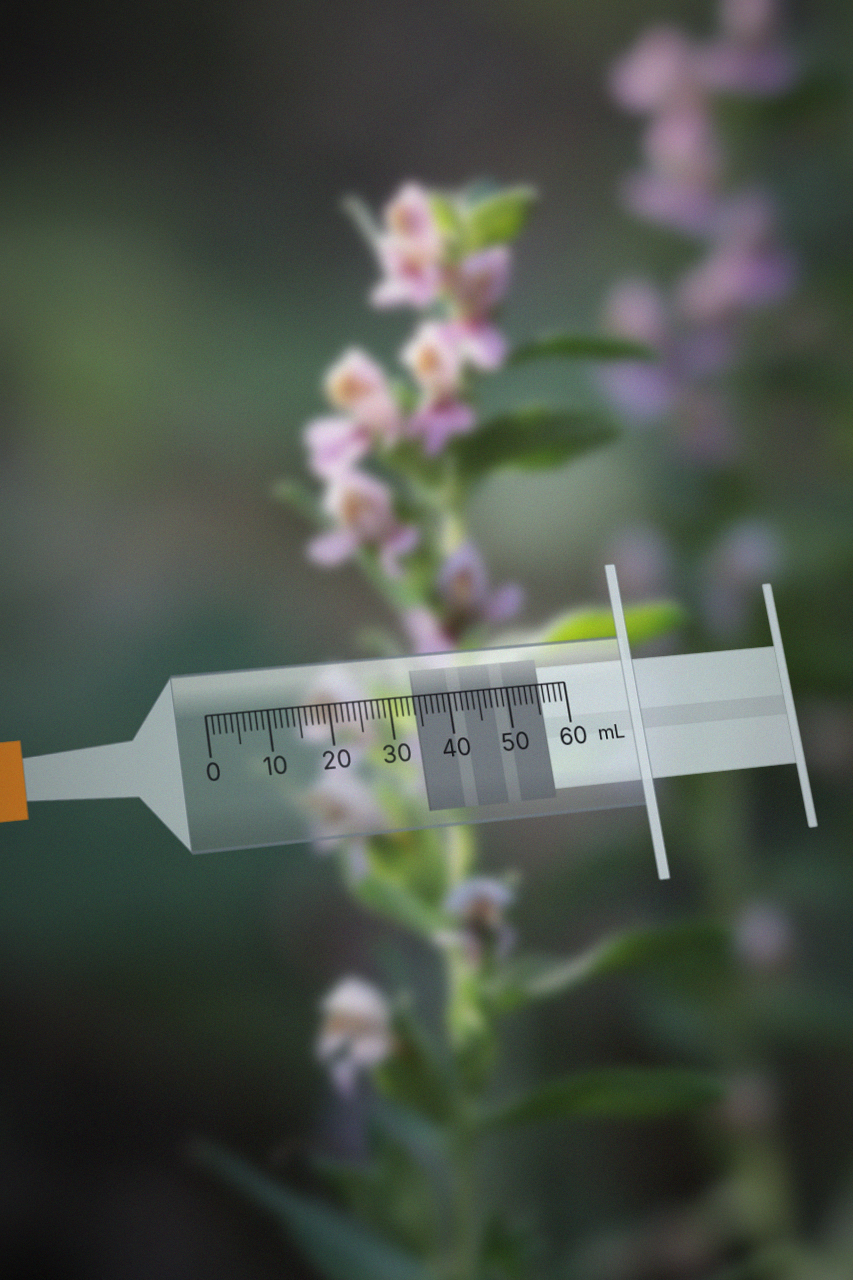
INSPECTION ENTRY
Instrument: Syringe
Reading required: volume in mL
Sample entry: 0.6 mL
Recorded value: 34 mL
